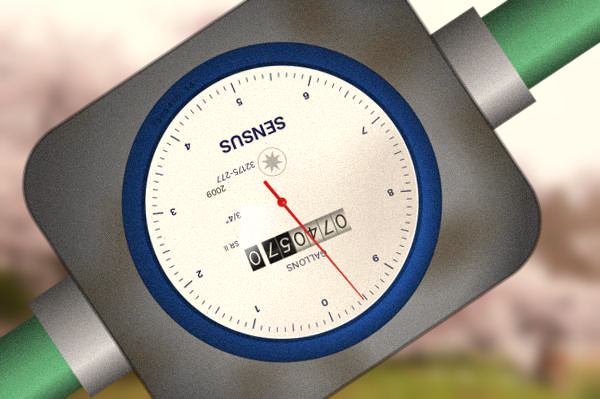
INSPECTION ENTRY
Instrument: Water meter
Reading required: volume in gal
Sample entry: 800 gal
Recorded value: 740569.5 gal
